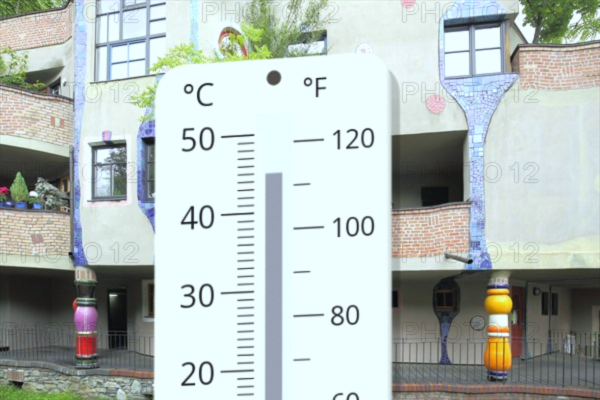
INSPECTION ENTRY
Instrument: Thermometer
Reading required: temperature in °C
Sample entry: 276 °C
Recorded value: 45 °C
